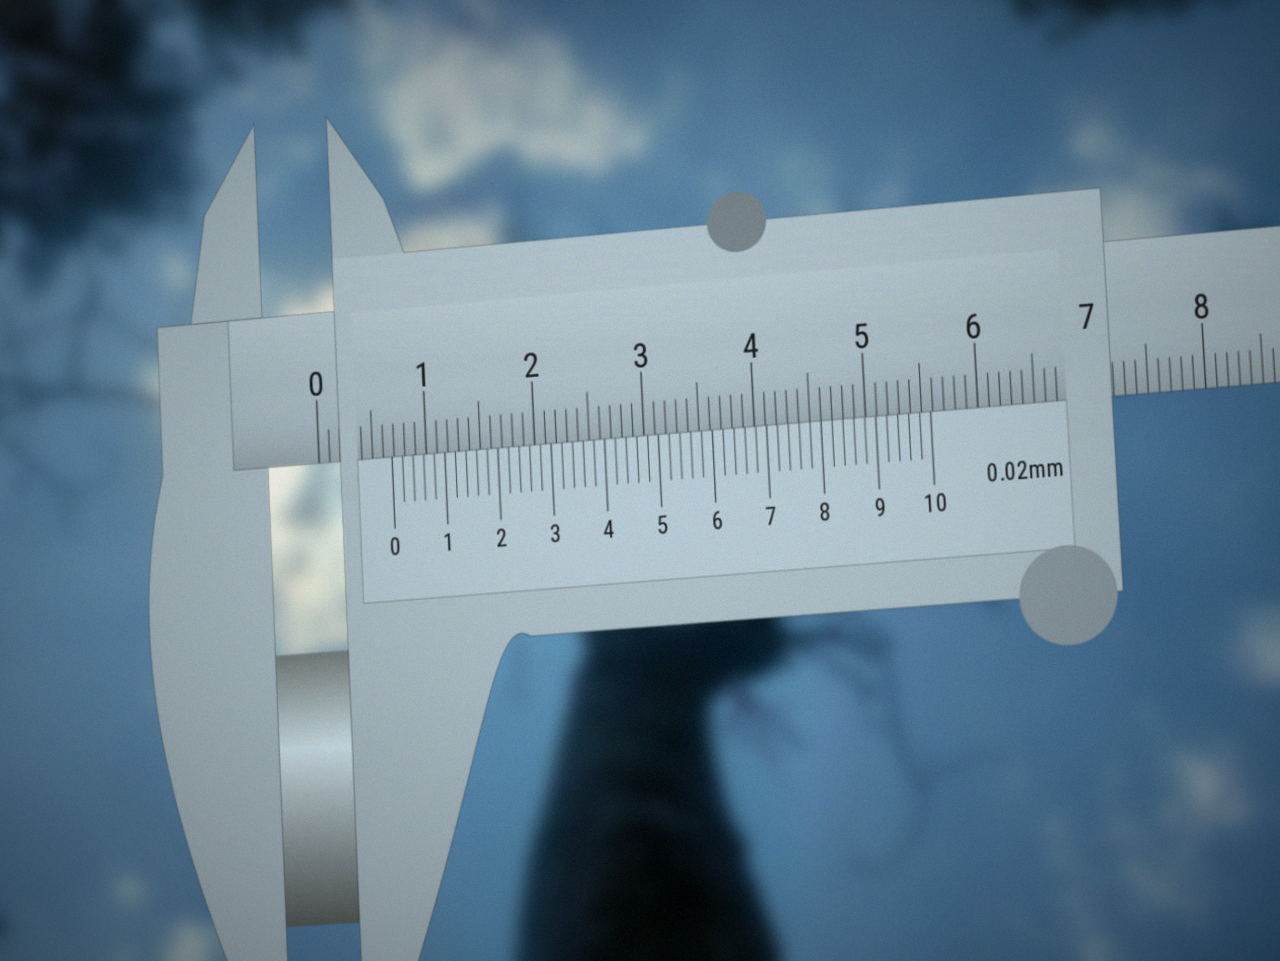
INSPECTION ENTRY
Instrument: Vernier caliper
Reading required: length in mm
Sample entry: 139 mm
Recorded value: 6.8 mm
